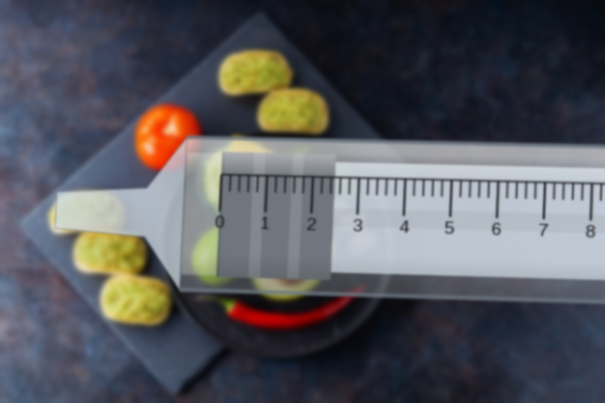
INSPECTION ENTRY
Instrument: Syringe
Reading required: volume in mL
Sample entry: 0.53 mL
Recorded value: 0 mL
